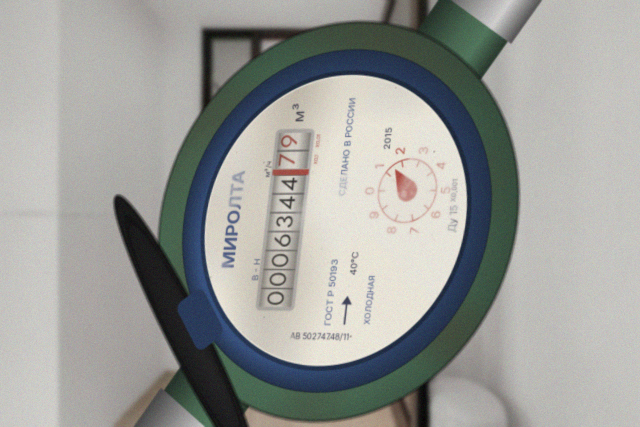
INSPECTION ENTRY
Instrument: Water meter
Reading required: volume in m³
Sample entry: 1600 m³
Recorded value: 6344.791 m³
